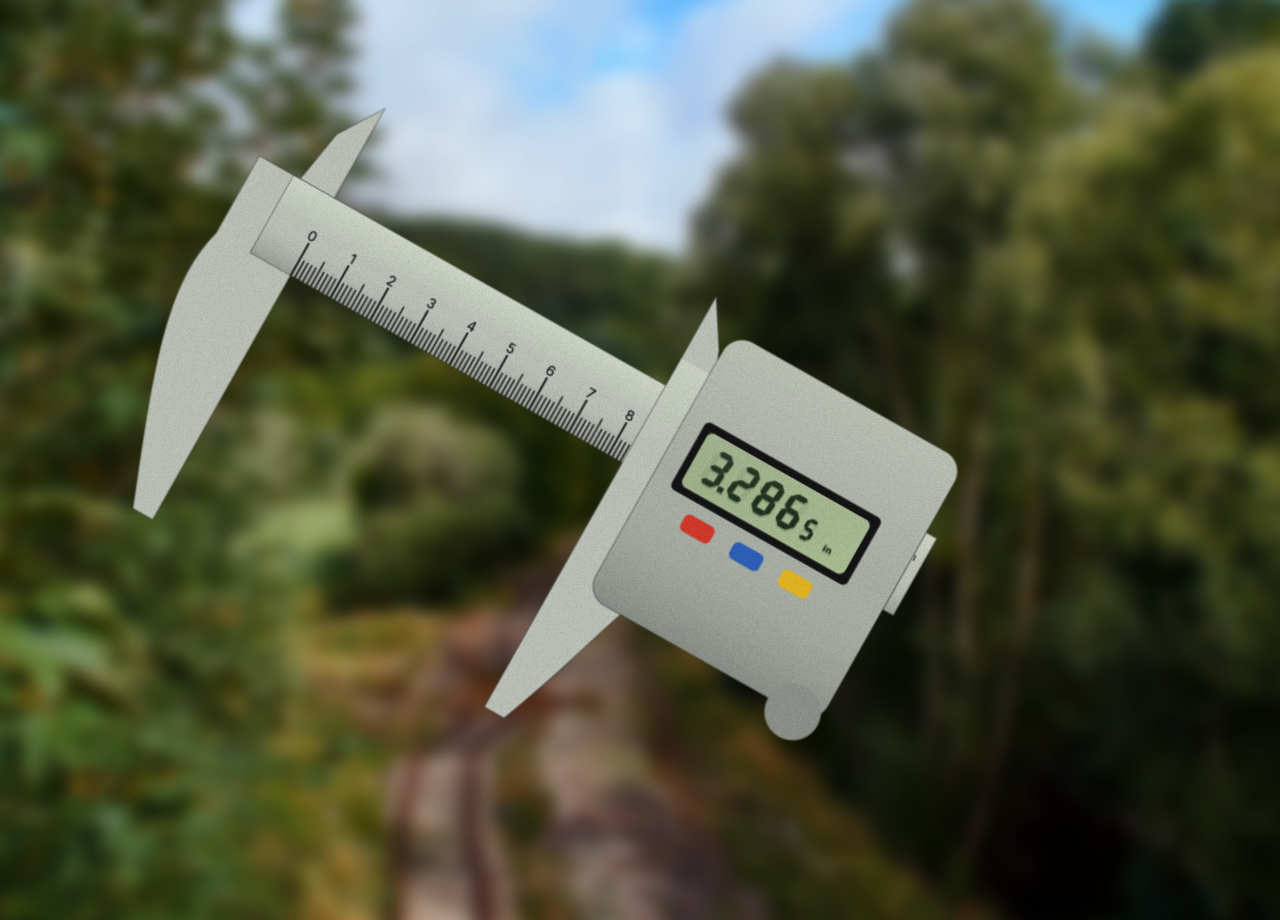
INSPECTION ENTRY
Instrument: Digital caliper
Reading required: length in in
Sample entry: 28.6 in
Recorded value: 3.2865 in
